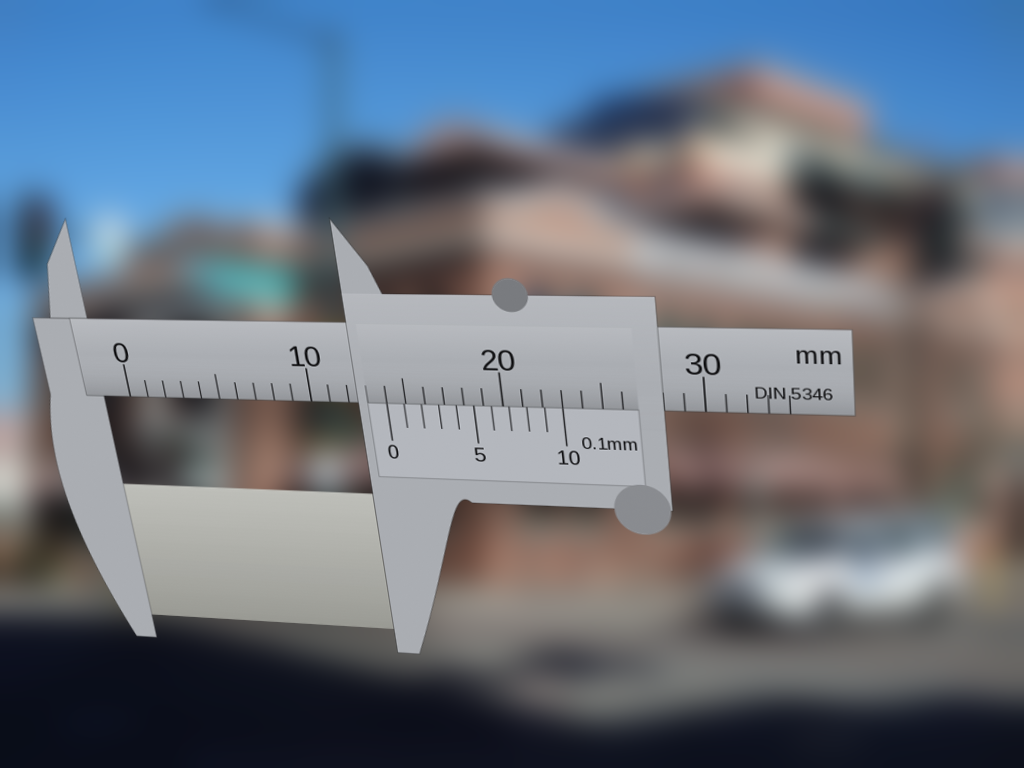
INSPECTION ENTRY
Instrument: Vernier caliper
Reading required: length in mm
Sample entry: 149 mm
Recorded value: 14.0 mm
